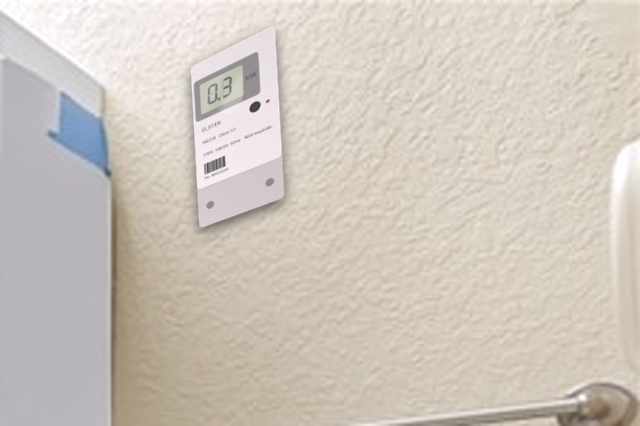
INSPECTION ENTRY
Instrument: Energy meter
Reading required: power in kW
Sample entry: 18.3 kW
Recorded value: 0.3 kW
